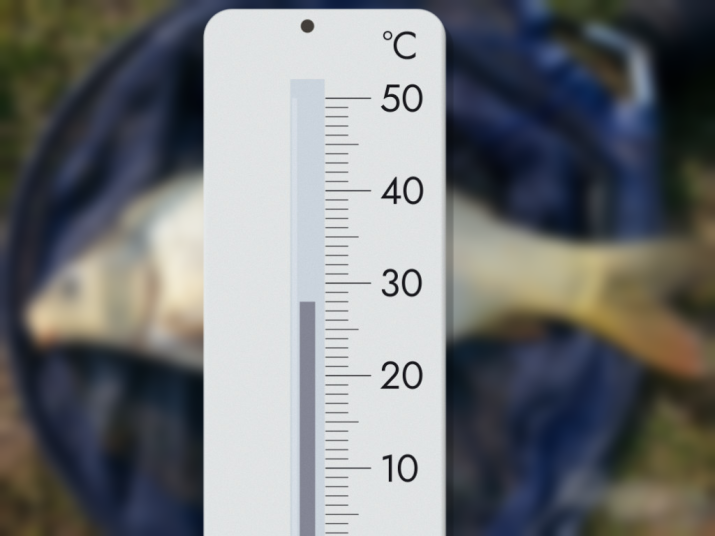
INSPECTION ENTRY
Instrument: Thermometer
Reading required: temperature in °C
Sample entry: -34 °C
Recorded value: 28 °C
